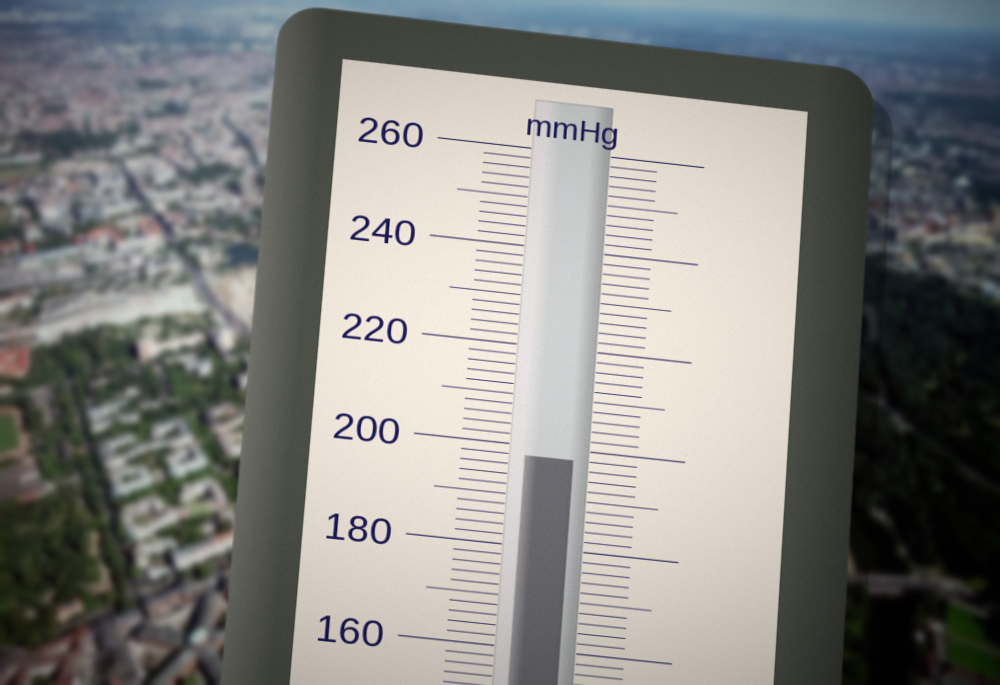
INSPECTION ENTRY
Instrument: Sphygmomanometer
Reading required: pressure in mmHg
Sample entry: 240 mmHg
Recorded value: 198 mmHg
